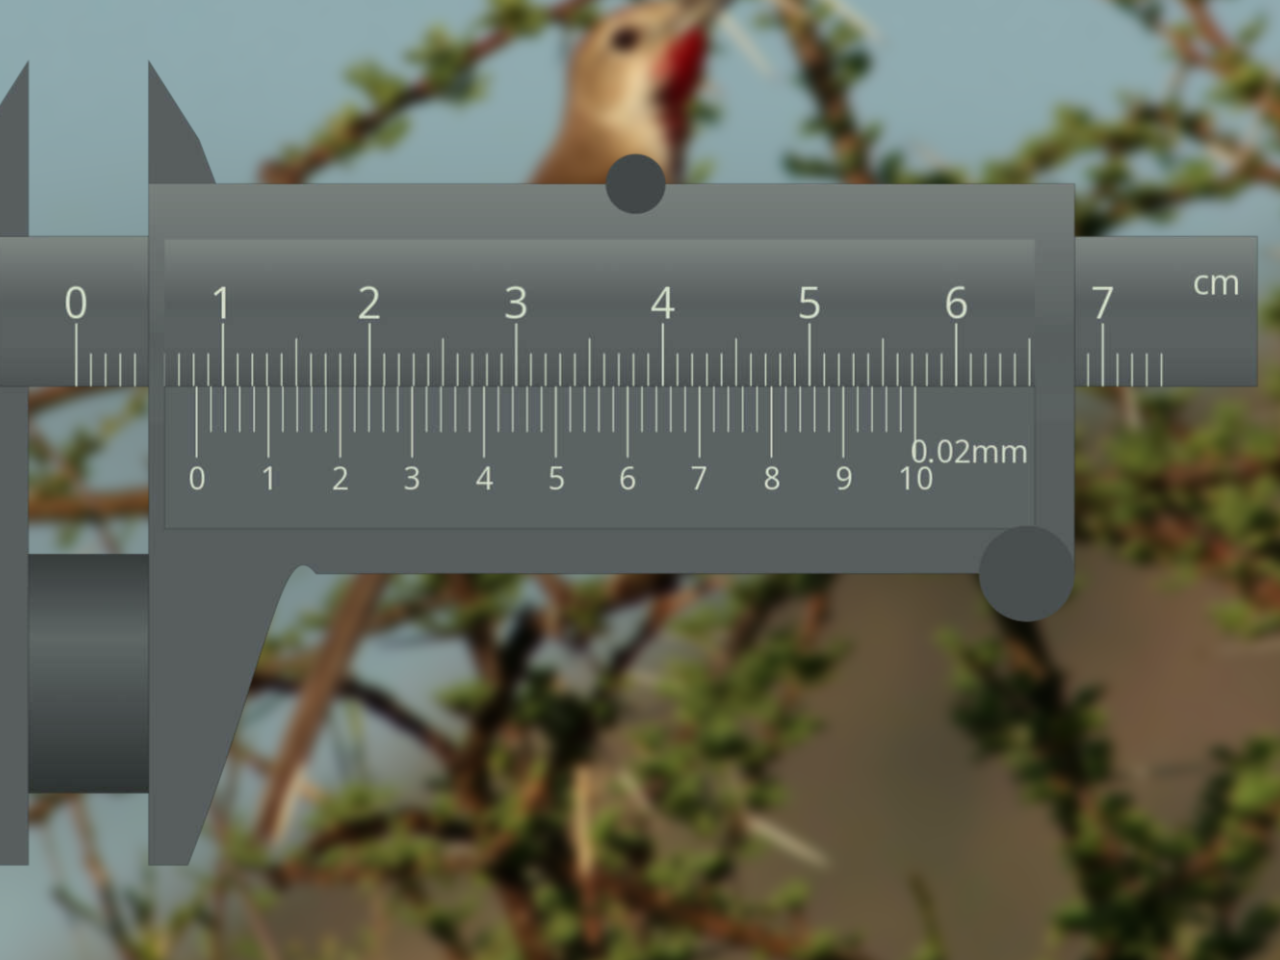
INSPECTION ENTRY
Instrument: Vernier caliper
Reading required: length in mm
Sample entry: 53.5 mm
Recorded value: 8.2 mm
